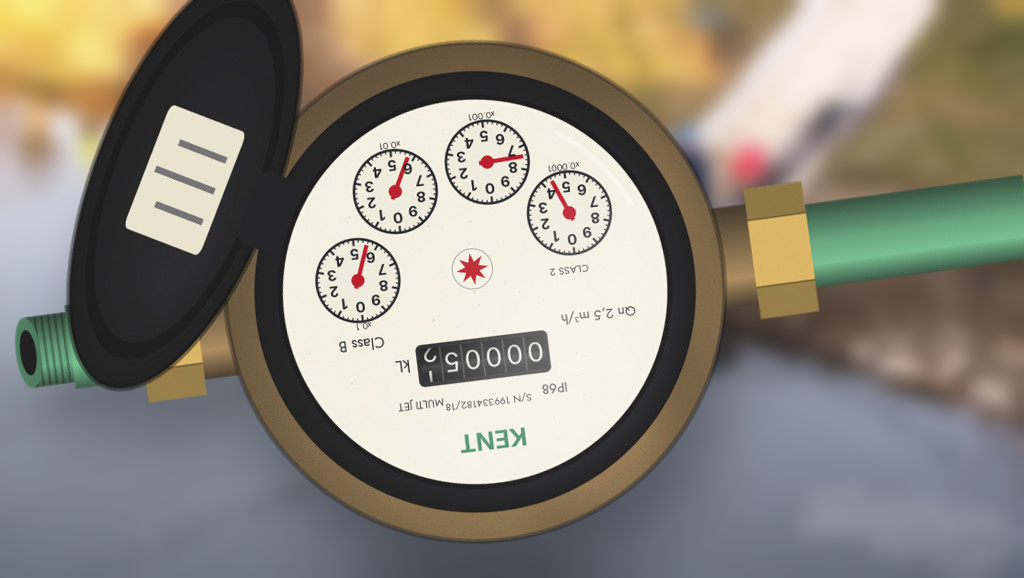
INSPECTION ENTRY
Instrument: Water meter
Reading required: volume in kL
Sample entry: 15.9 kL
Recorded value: 51.5574 kL
